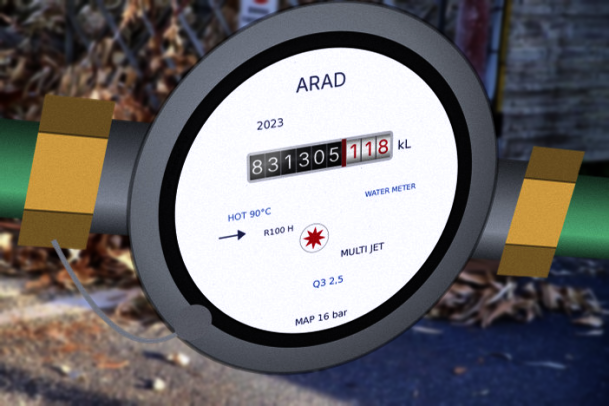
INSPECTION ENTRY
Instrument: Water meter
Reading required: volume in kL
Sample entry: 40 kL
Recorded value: 831305.118 kL
